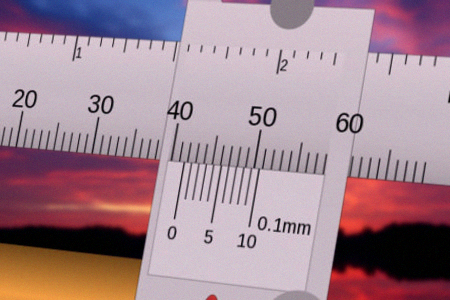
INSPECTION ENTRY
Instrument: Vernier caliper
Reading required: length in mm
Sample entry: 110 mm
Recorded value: 41.6 mm
